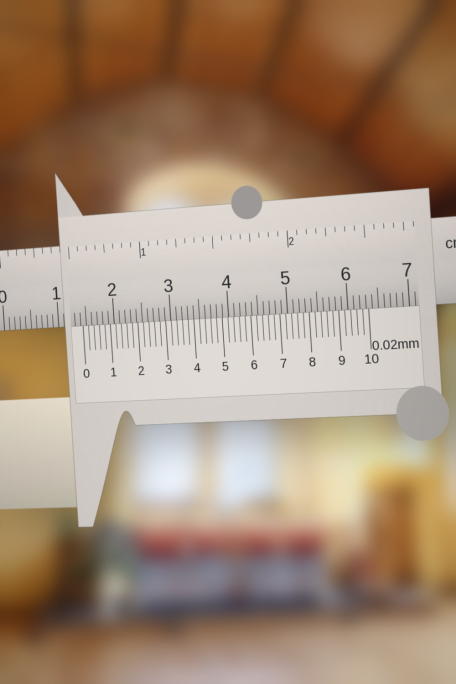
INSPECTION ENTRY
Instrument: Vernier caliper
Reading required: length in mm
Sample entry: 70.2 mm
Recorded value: 14.4 mm
